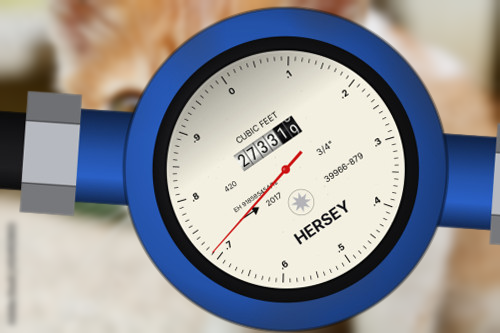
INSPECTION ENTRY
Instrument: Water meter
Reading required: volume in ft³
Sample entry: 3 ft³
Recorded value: 273318.71 ft³
